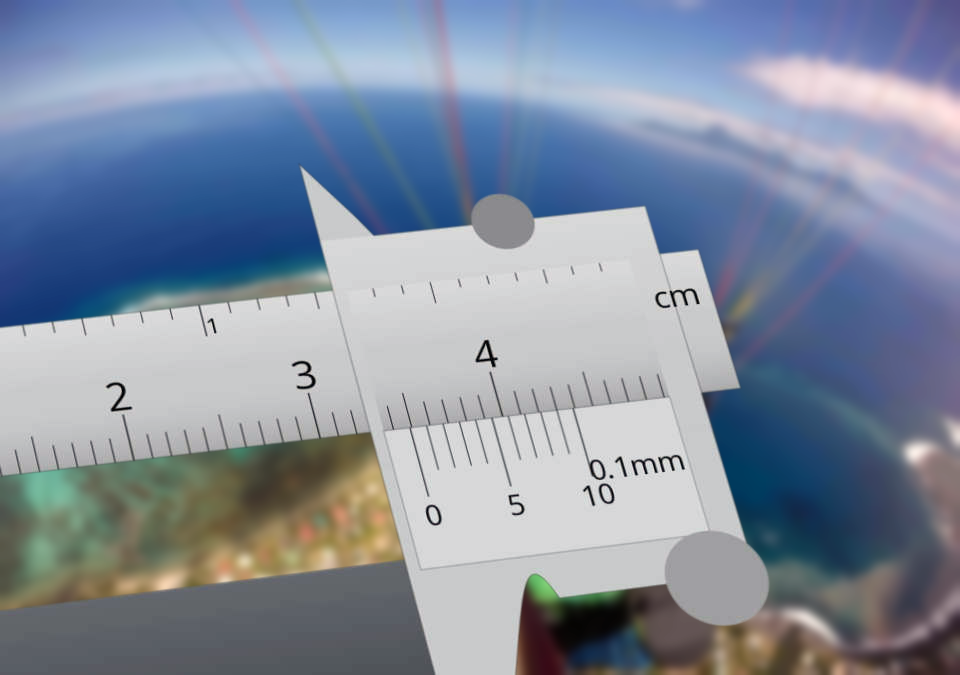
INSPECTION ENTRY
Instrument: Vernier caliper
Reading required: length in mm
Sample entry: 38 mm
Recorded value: 34.9 mm
